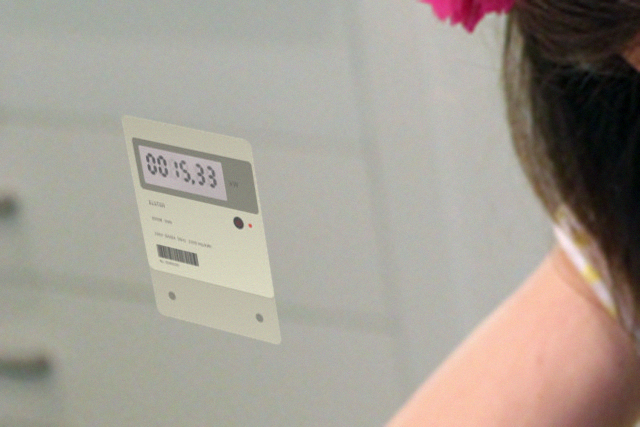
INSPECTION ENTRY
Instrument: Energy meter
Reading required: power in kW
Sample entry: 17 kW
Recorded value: 15.33 kW
